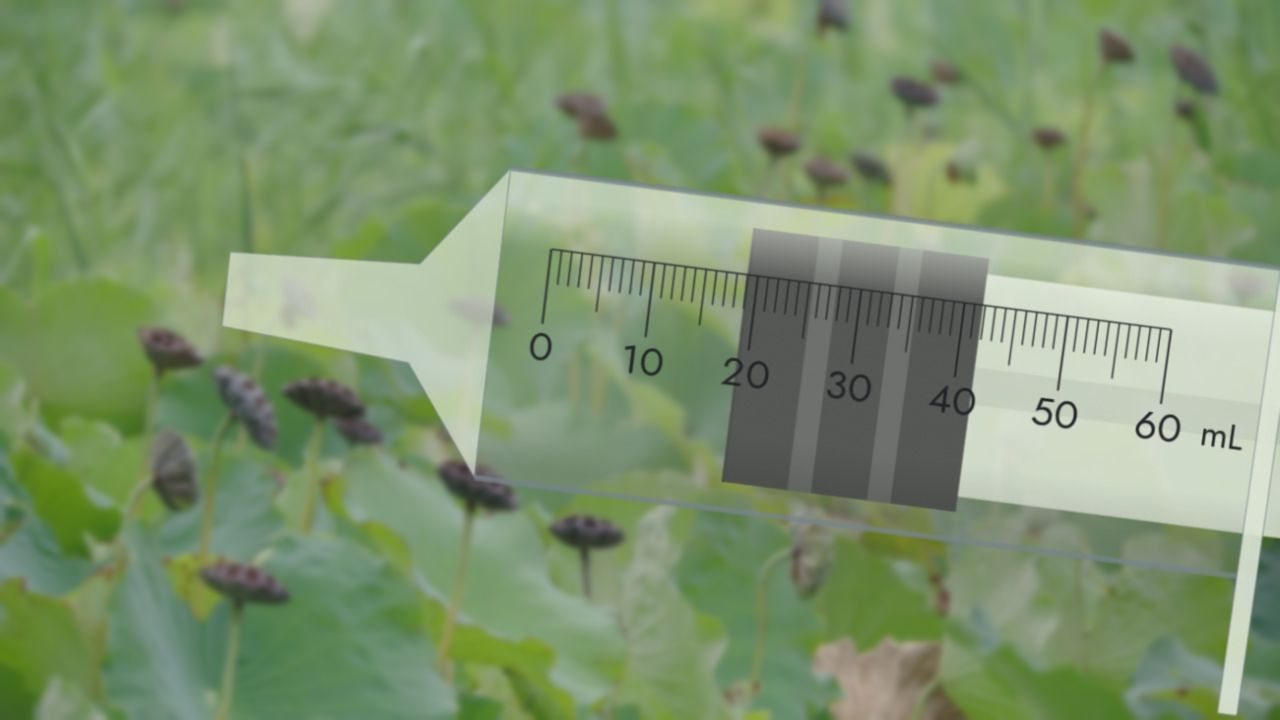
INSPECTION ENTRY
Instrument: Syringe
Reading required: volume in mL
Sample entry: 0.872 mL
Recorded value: 19 mL
